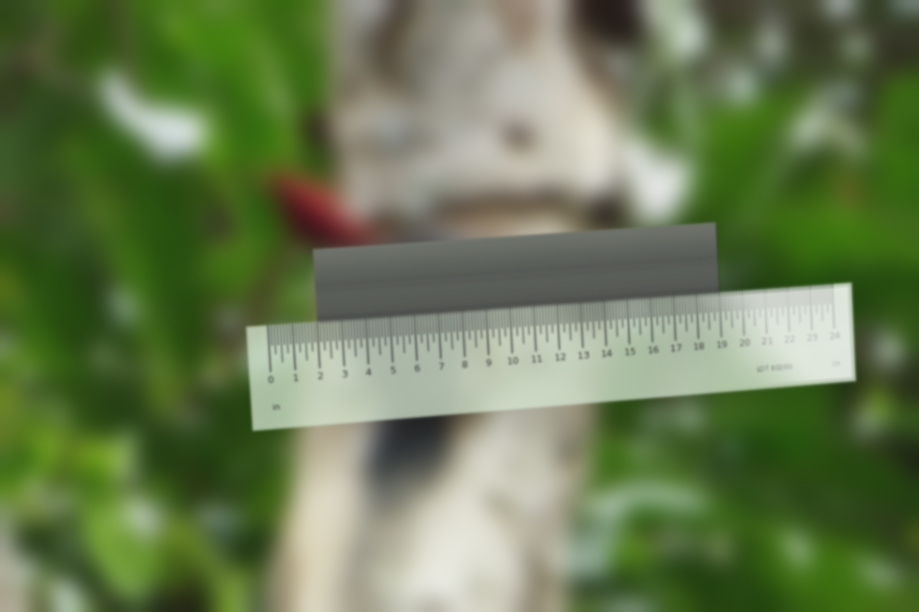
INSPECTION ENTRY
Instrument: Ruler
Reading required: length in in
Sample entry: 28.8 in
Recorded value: 17 in
